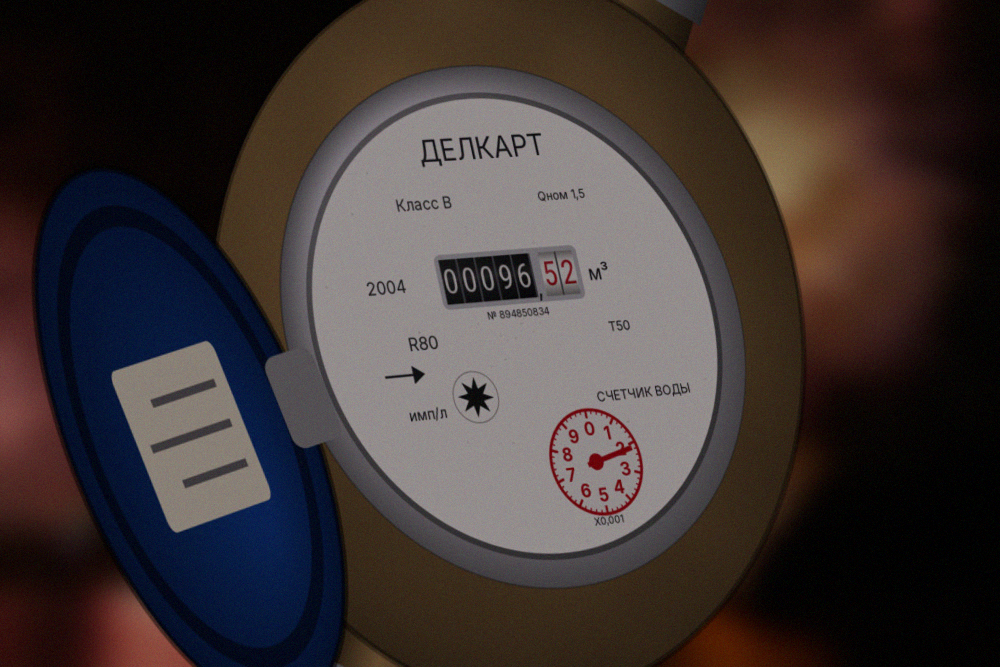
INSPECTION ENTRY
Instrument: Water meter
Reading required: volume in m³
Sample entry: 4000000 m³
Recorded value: 96.522 m³
